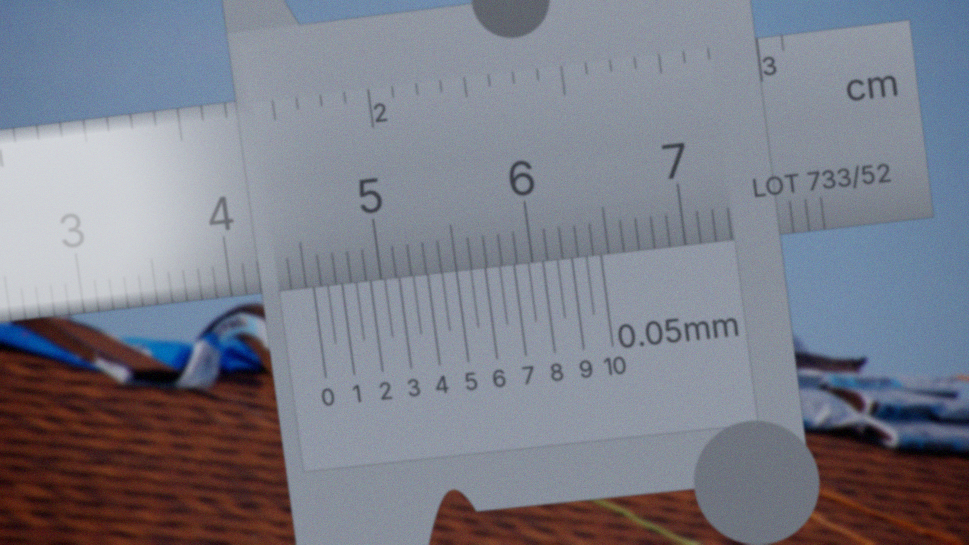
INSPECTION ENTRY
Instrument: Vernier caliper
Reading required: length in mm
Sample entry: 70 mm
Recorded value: 45.5 mm
